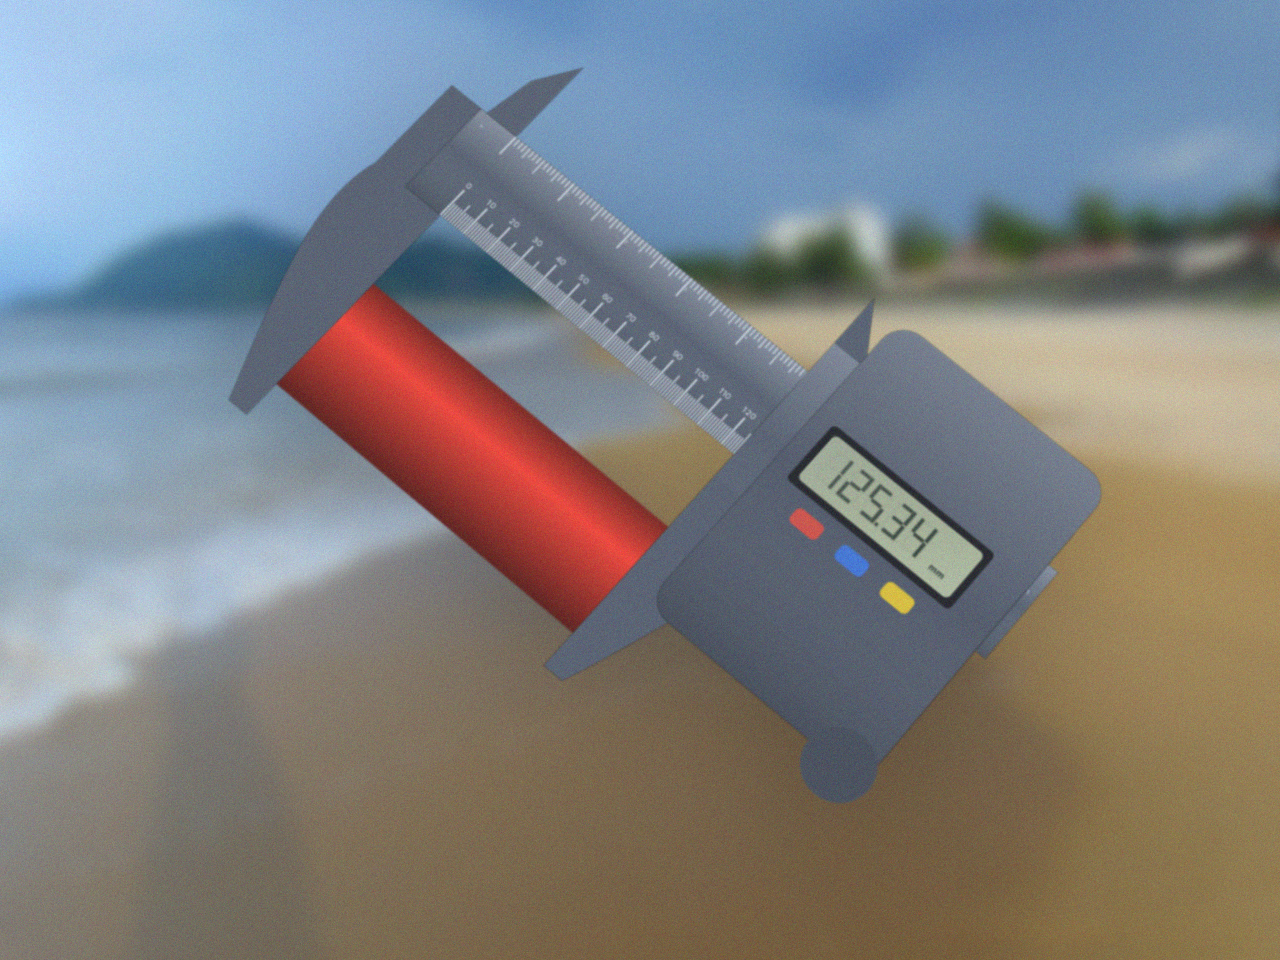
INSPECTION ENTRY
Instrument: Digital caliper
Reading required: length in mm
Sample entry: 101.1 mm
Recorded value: 125.34 mm
